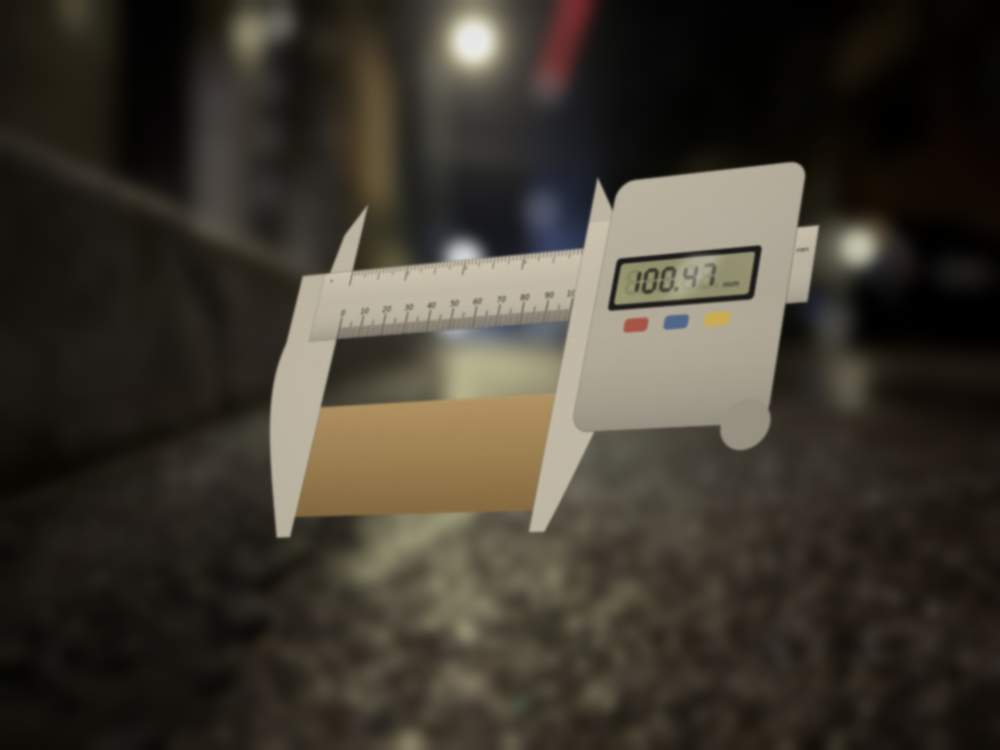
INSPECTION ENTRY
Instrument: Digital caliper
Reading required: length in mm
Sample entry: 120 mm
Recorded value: 100.47 mm
